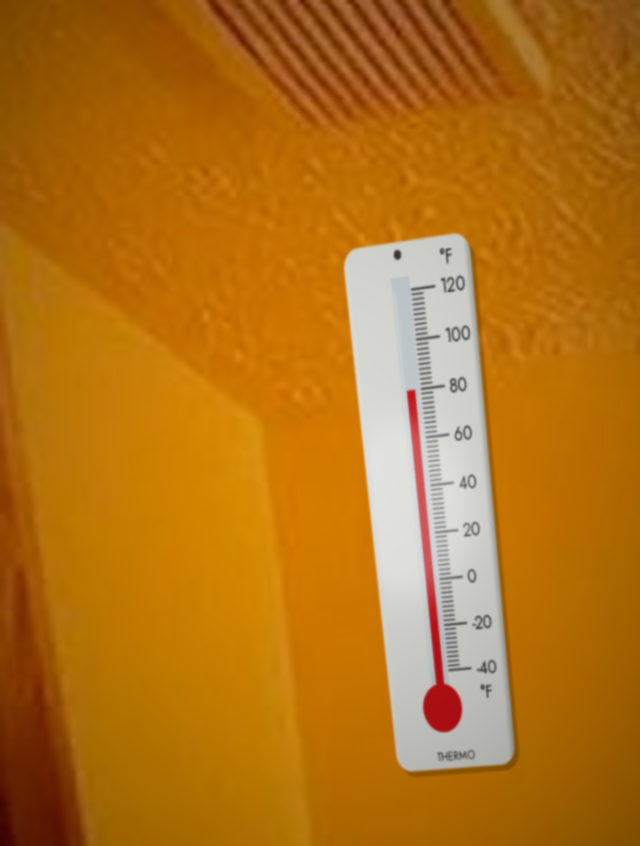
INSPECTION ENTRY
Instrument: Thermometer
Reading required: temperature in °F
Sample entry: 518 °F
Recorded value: 80 °F
